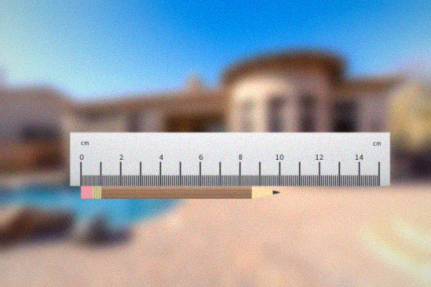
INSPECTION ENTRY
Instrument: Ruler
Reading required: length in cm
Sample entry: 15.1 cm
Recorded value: 10 cm
